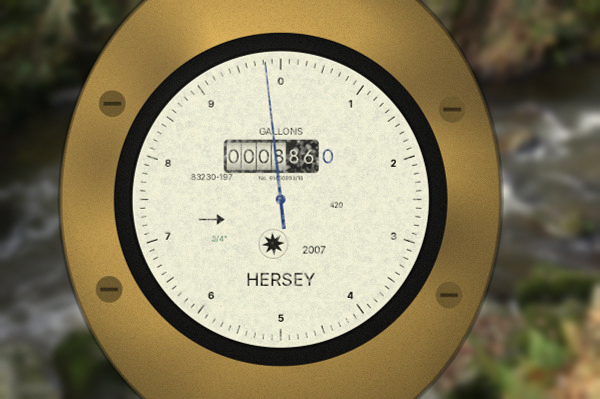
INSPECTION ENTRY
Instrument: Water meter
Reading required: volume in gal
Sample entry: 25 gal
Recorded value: 8859.8 gal
